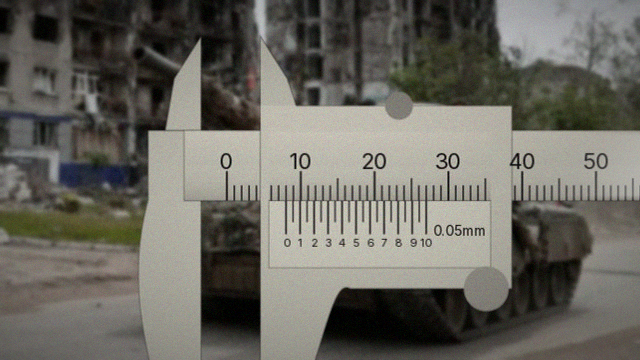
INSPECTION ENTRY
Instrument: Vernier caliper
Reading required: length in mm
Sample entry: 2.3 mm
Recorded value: 8.0 mm
